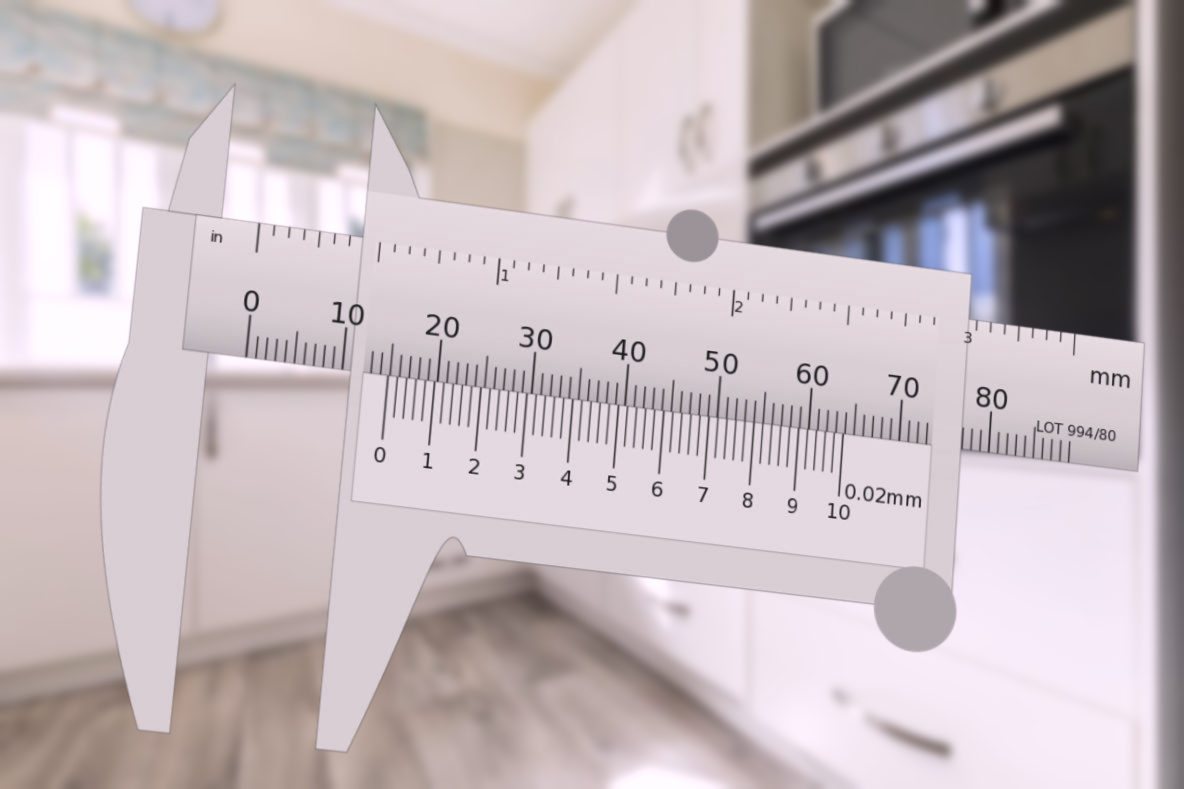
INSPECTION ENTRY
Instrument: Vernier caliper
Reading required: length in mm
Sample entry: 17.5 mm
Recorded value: 14.8 mm
